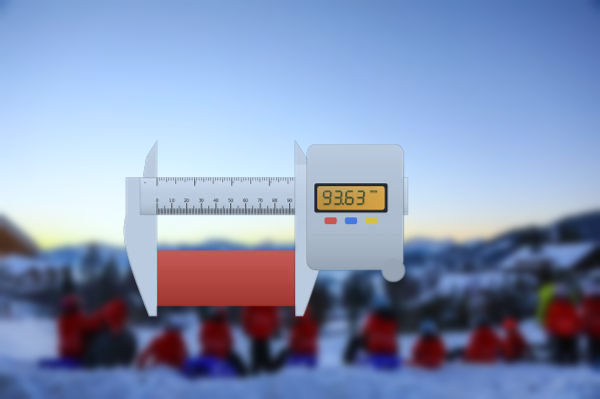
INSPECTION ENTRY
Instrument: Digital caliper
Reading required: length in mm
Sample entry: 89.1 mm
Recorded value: 93.63 mm
